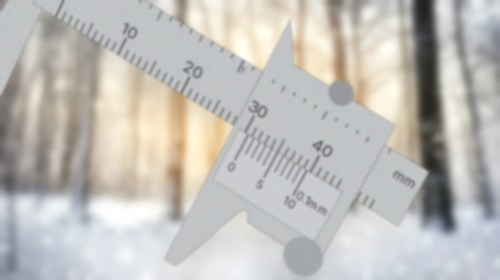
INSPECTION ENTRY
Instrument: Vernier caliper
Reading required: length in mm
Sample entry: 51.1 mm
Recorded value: 30.5 mm
